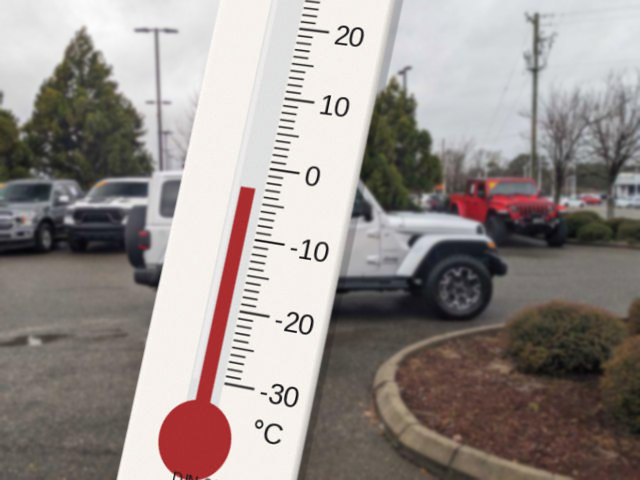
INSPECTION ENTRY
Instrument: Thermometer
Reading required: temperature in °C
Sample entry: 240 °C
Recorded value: -3 °C
